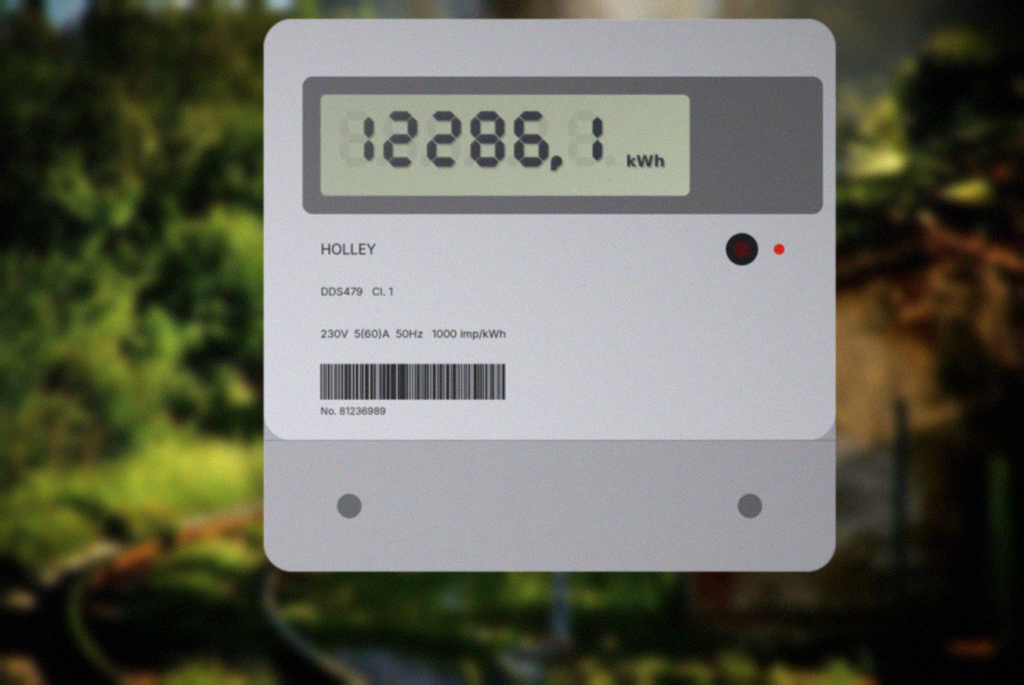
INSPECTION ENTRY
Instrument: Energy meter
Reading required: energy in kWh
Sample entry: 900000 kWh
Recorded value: 12286.1 kWh
